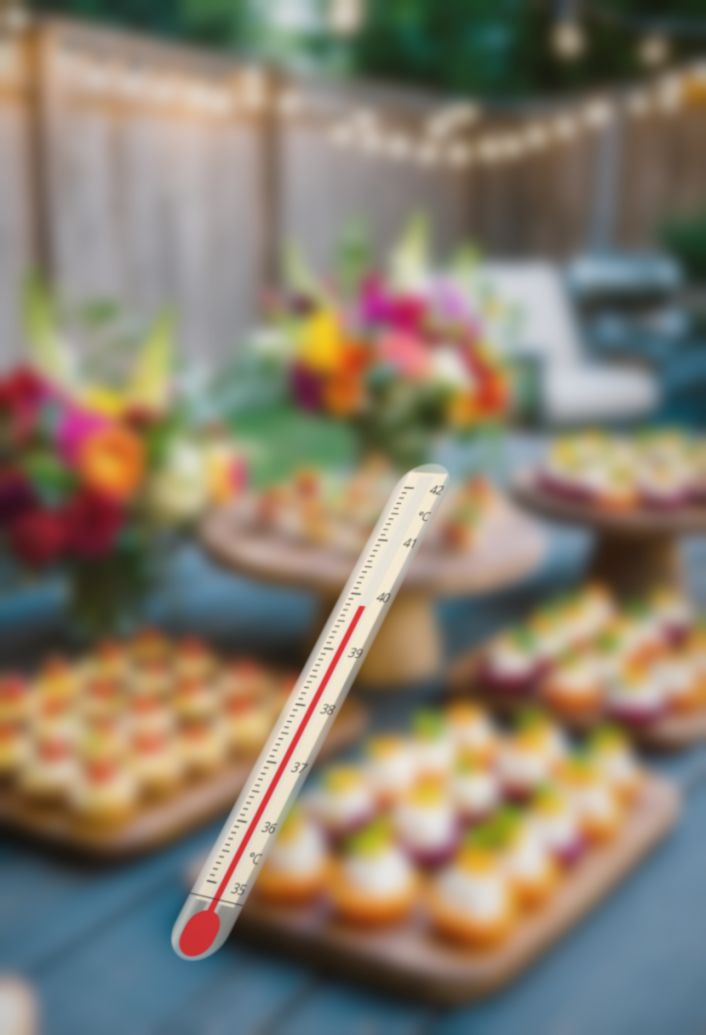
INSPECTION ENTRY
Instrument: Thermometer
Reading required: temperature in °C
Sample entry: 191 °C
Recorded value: 39.8 °C
